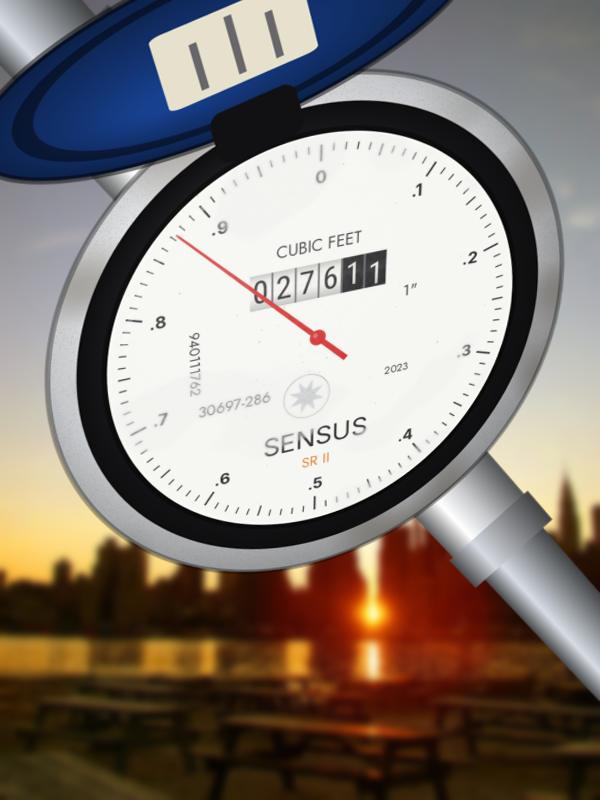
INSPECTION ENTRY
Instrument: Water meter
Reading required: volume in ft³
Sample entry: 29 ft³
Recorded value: 27610.87 ft³
